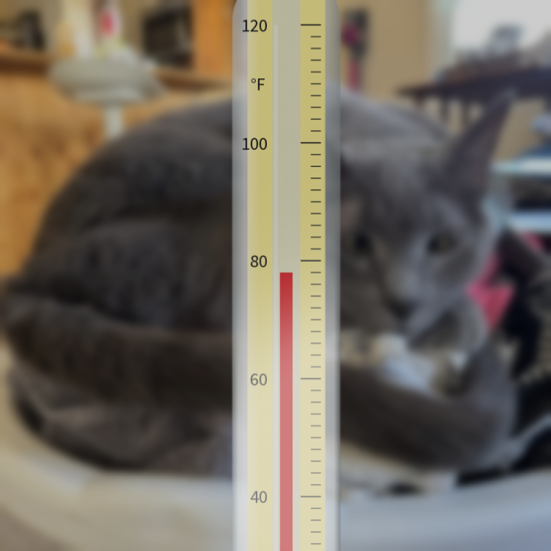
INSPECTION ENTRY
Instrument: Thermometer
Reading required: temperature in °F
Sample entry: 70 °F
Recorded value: 78 °F
